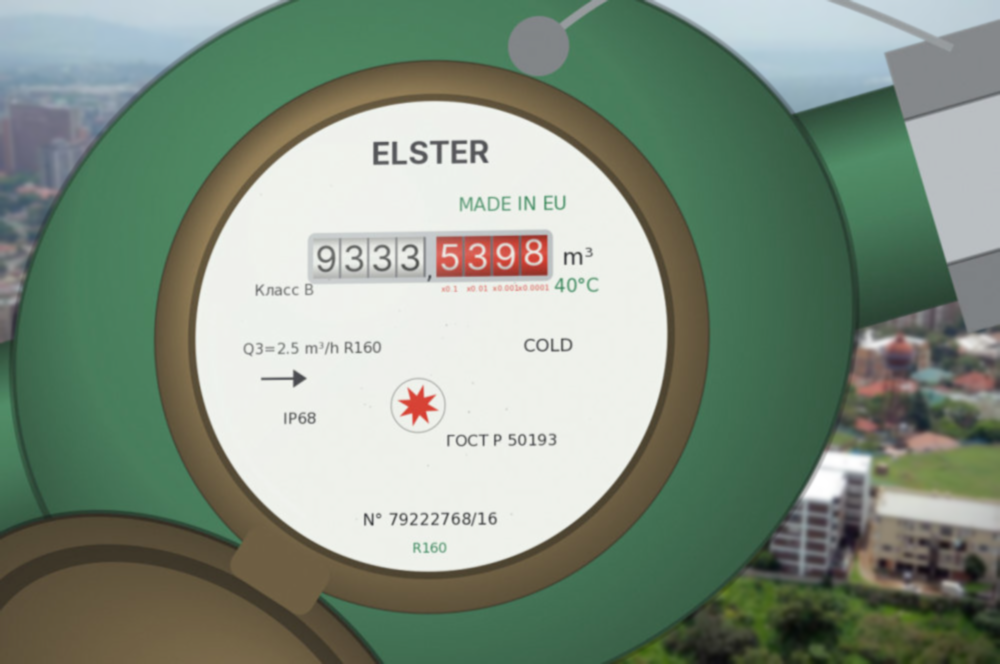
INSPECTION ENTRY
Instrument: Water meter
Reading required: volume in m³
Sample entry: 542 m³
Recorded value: 9333.5398 m³
